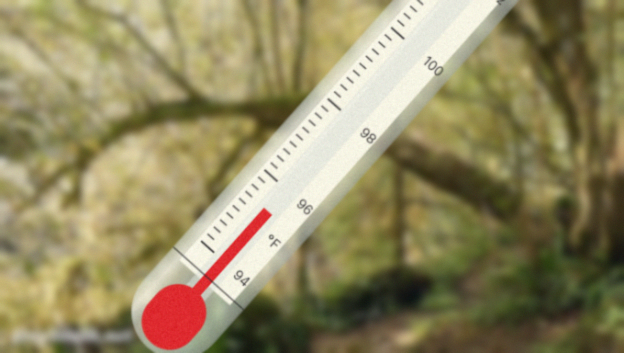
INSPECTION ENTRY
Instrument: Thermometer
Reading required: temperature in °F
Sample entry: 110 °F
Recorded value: 95.4 °F
